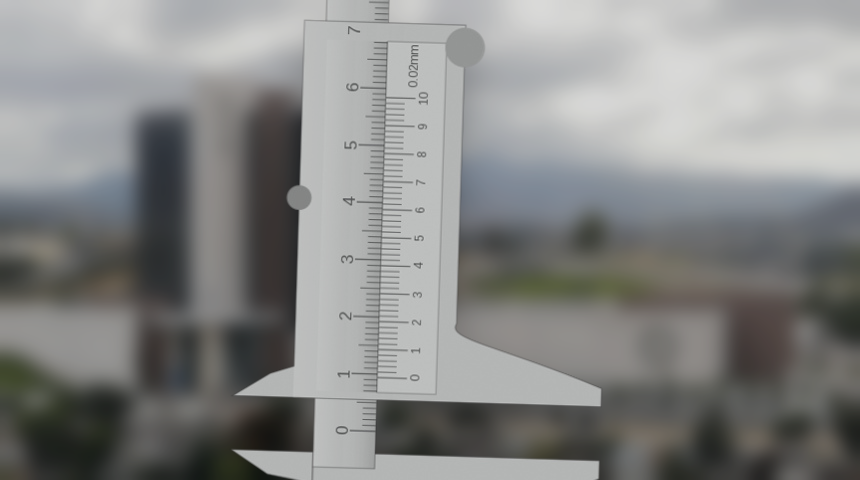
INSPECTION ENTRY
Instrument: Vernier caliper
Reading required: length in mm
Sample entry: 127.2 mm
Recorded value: 9.4 mm
